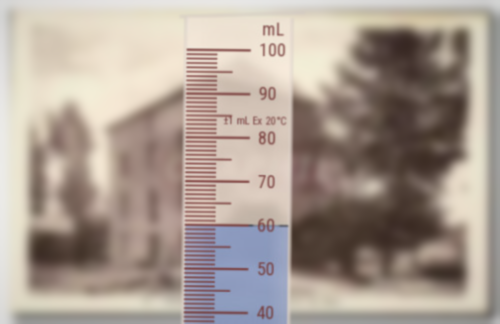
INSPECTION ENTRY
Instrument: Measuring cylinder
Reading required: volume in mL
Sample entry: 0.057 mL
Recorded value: 60 mL
